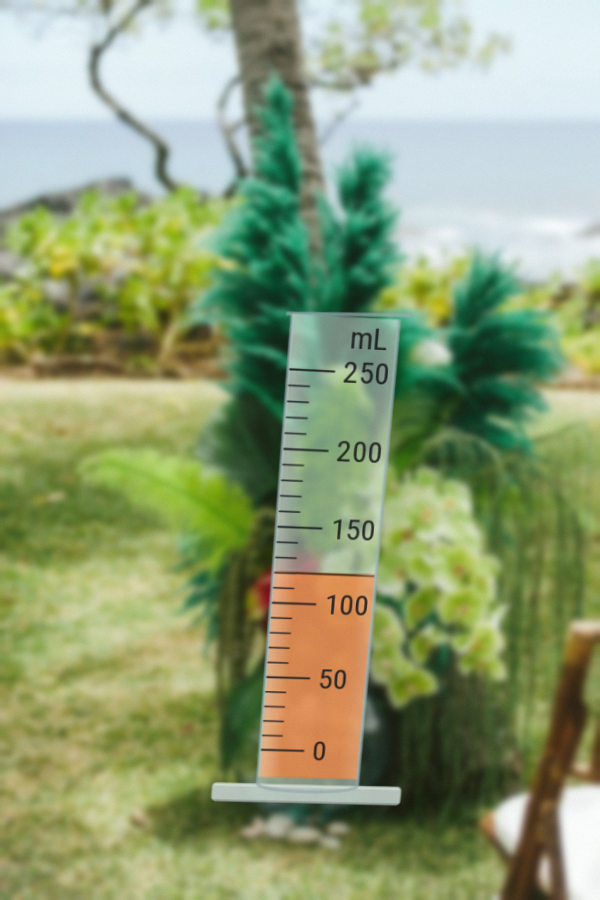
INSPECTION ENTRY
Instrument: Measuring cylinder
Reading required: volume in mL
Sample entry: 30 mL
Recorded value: 120 mL
